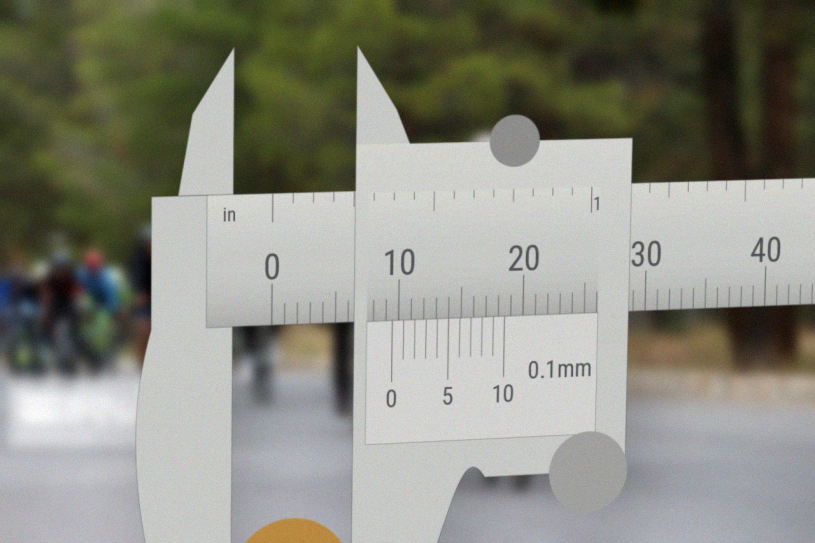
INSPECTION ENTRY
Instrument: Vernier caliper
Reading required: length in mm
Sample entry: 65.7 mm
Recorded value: 9.5 mm
